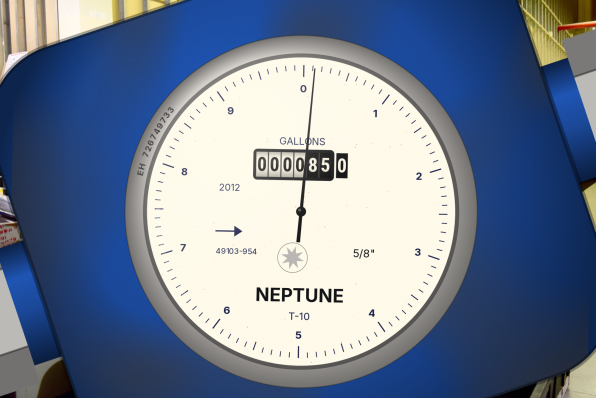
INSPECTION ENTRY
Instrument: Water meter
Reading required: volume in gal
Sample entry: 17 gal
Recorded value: 850.1 gal
